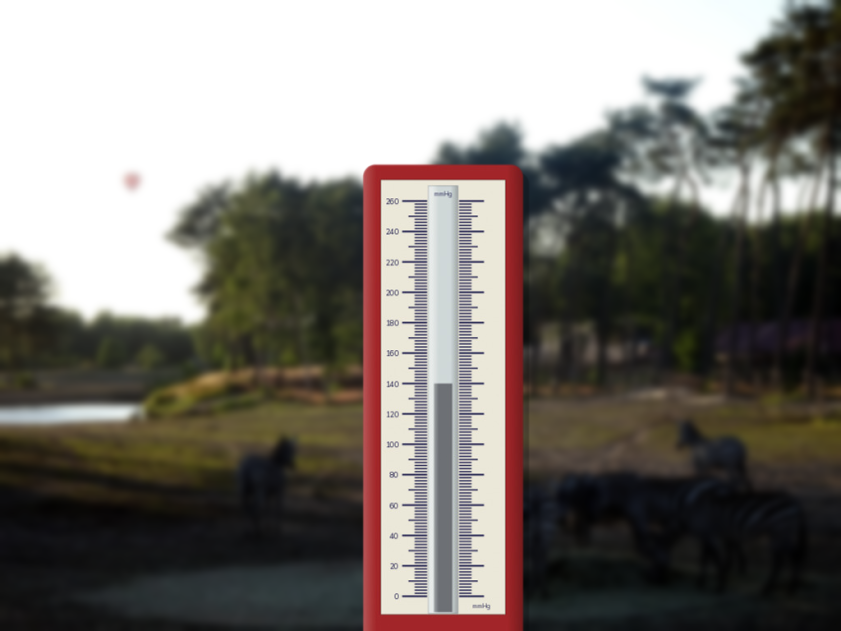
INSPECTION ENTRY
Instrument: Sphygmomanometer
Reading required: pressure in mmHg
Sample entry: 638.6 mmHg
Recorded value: 140 mmHg
